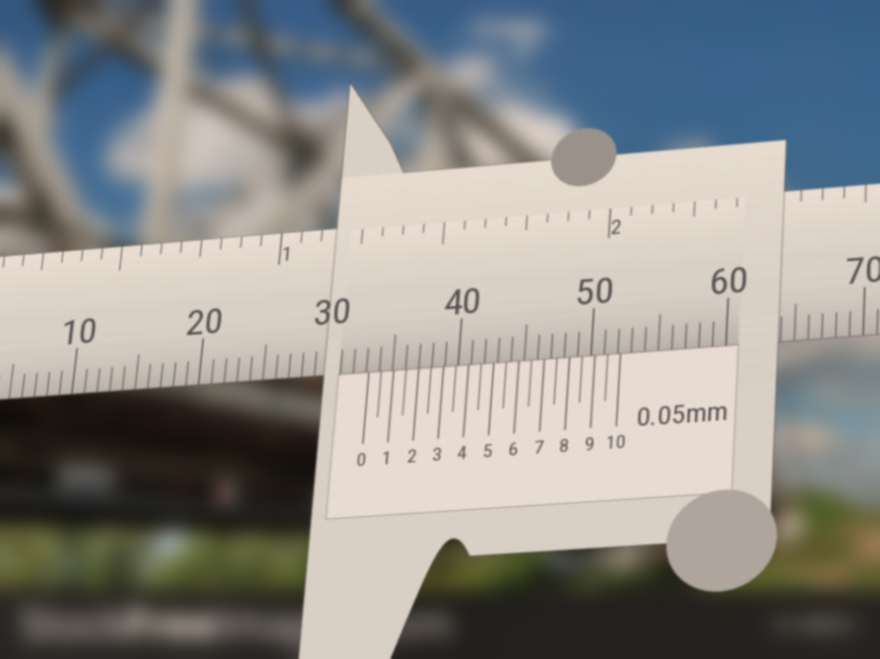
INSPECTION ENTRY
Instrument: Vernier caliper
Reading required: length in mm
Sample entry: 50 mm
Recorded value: 33.2 mm
